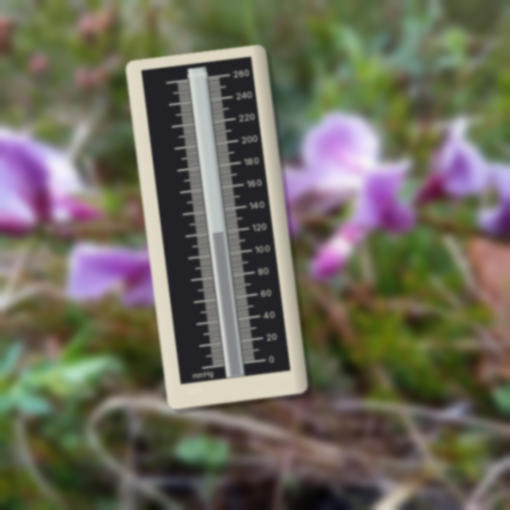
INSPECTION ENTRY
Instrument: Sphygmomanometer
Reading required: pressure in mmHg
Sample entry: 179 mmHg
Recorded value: 120 mmHg
